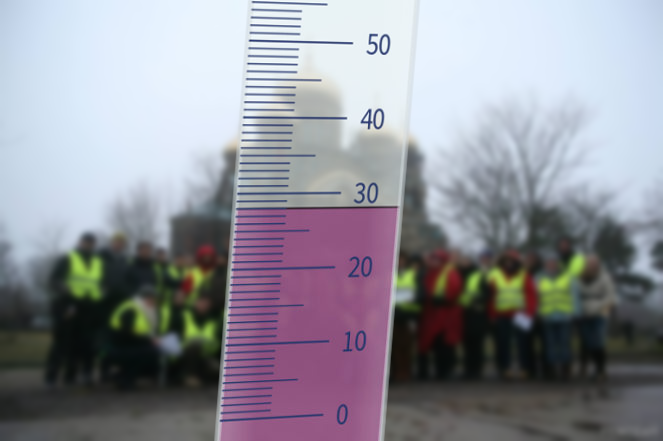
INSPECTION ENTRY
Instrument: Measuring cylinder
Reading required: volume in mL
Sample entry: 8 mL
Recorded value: 28 mL
